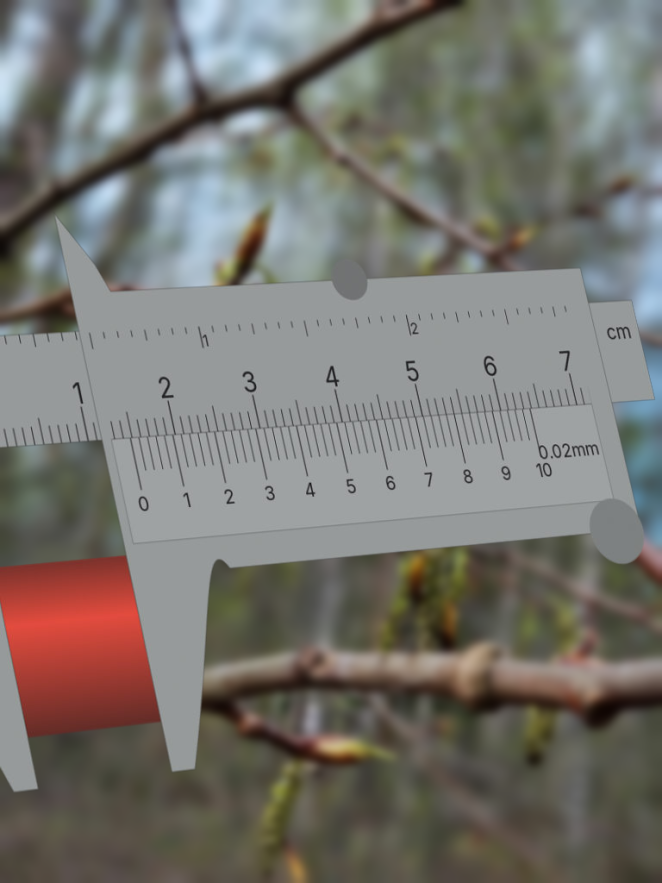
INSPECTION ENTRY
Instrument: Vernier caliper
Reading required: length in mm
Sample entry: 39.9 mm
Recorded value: 14.8 mm
